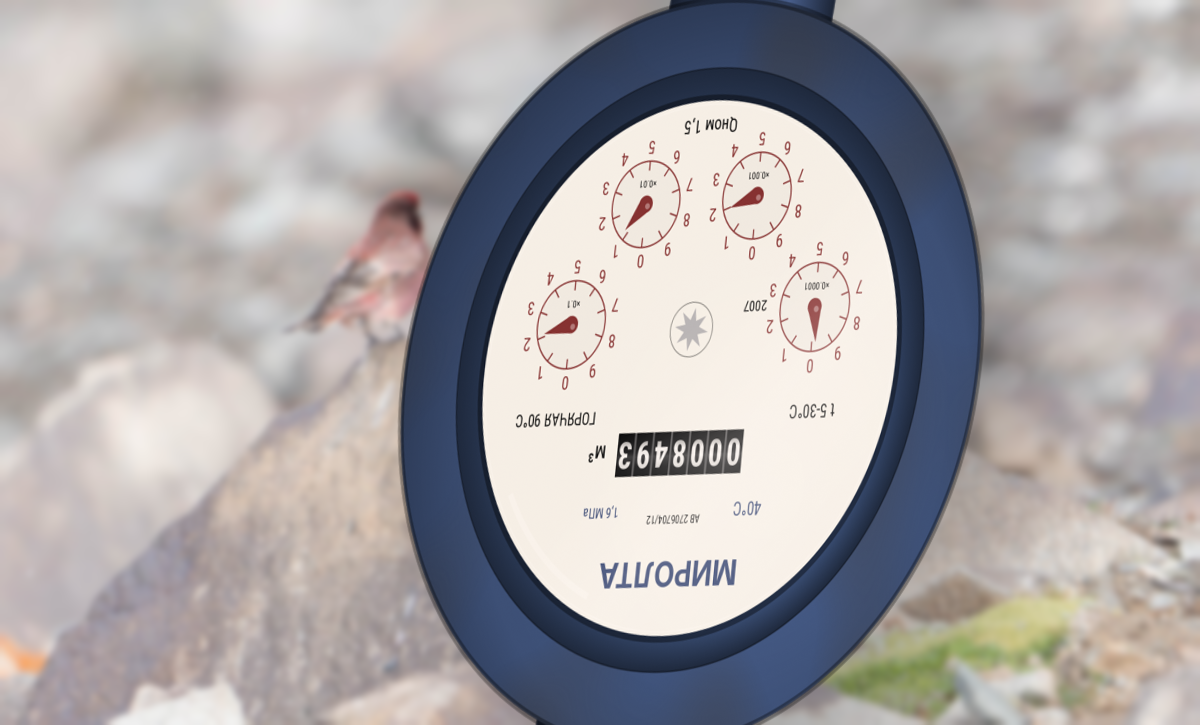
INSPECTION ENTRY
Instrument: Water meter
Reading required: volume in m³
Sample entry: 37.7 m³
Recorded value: 8493.2119 m³
